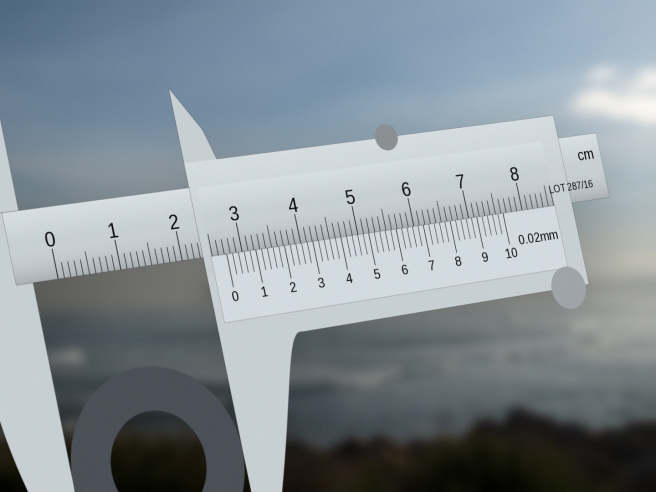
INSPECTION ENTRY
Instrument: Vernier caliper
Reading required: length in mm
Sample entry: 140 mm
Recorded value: 27.4 mm
